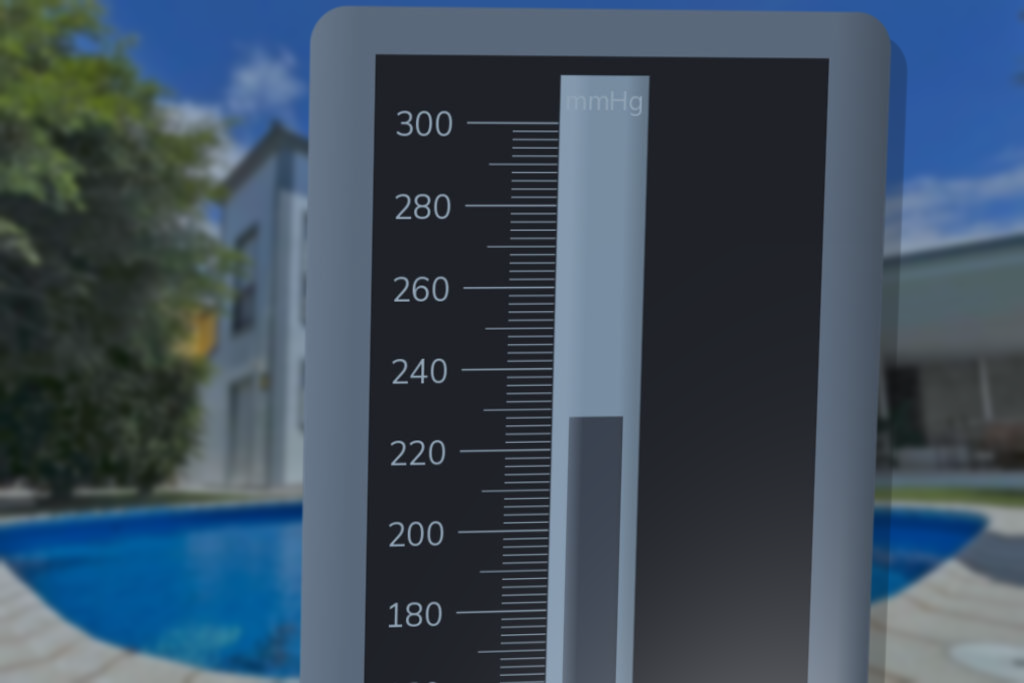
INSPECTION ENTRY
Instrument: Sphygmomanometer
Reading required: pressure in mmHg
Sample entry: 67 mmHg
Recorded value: 228 mmHg
